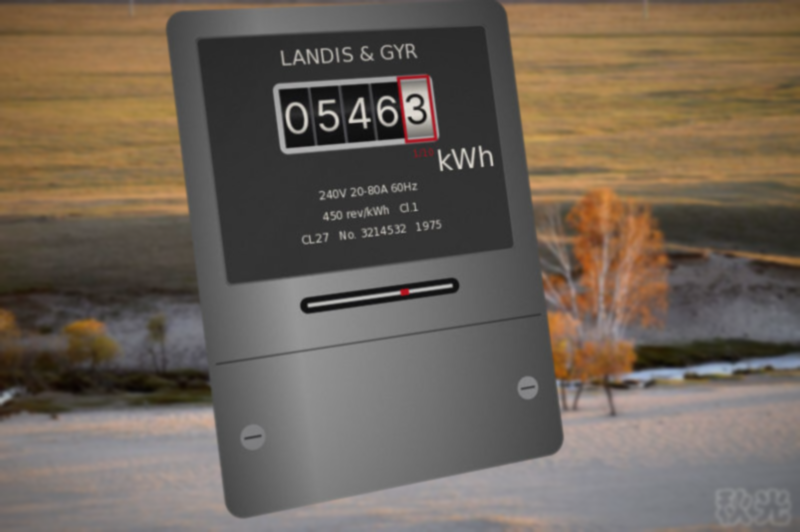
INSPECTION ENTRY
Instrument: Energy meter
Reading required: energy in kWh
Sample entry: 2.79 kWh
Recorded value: 546.3 kWh
